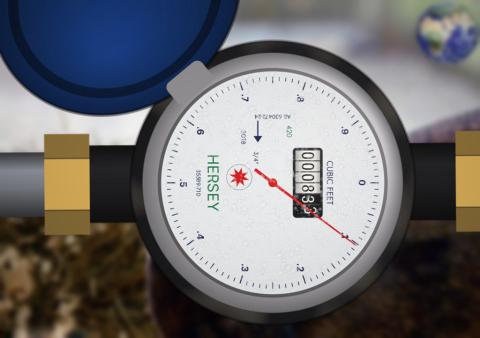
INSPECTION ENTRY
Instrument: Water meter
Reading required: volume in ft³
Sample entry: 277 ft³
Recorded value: 833.10 ft³
